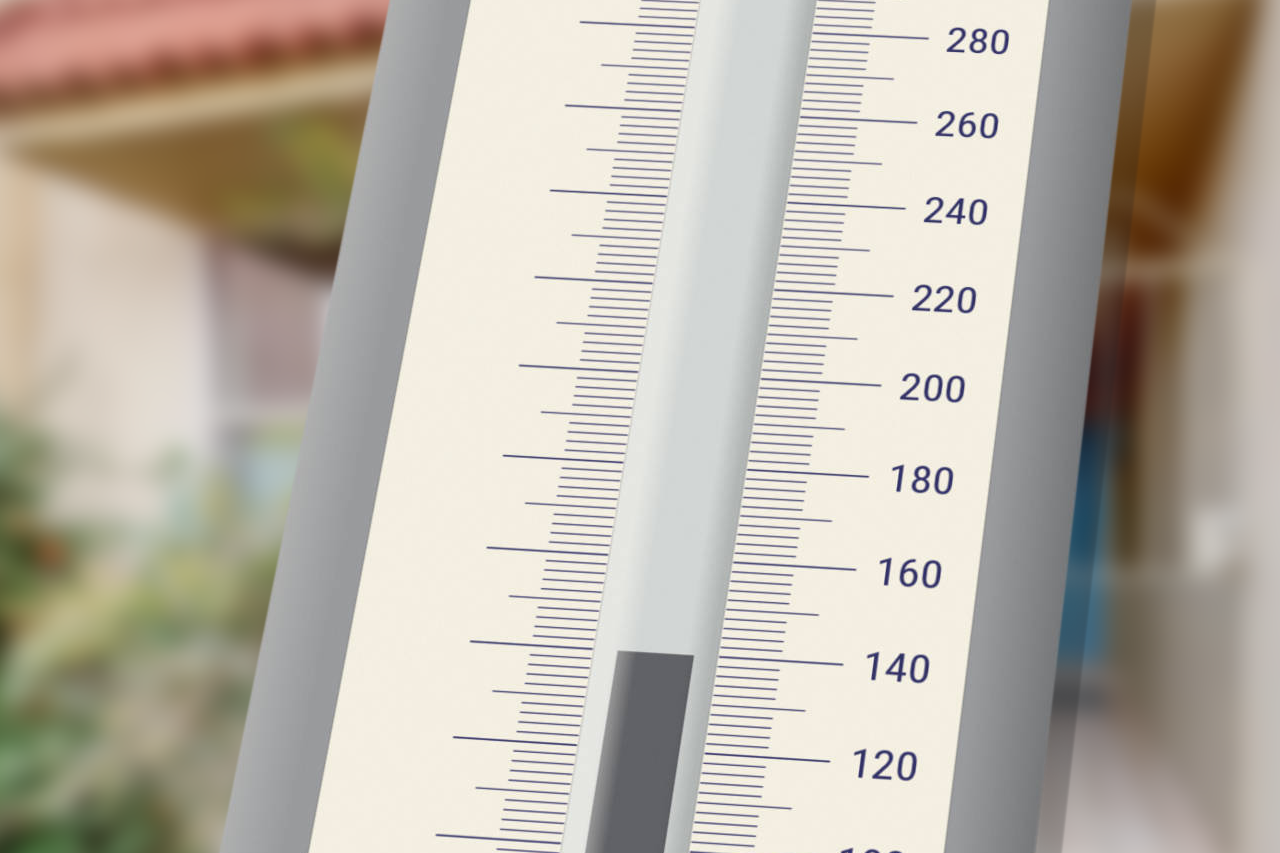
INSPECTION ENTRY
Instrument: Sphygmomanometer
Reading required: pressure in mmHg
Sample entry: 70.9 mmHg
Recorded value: 140 mmHg
